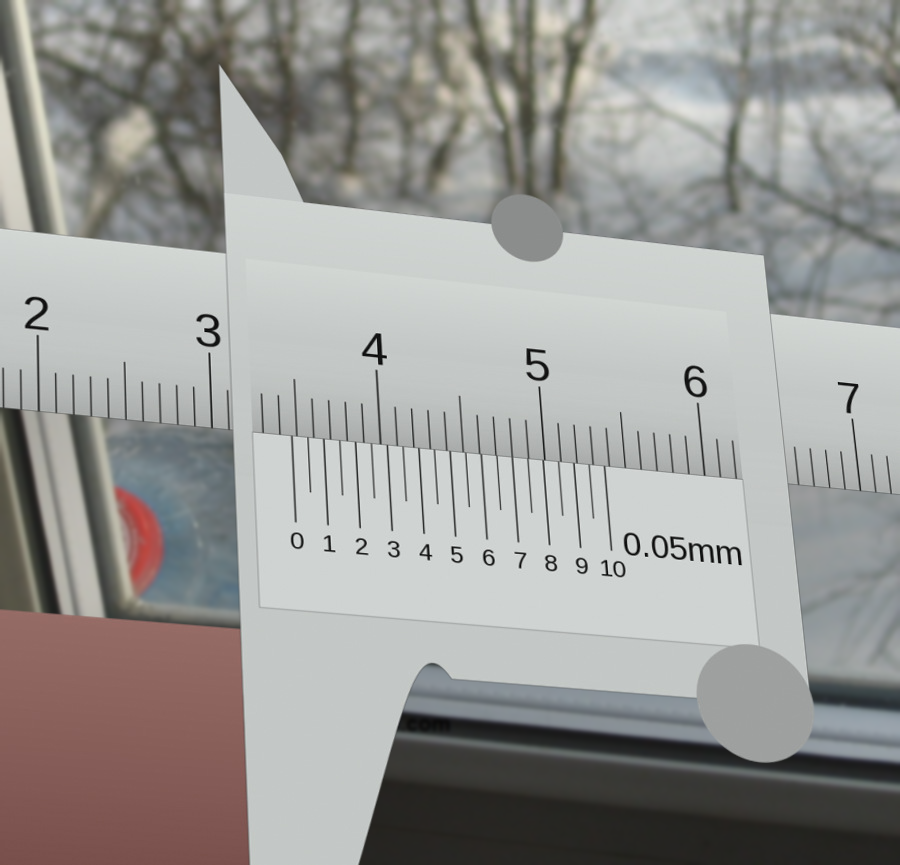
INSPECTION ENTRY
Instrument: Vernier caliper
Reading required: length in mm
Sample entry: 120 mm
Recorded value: 34.7 mm
